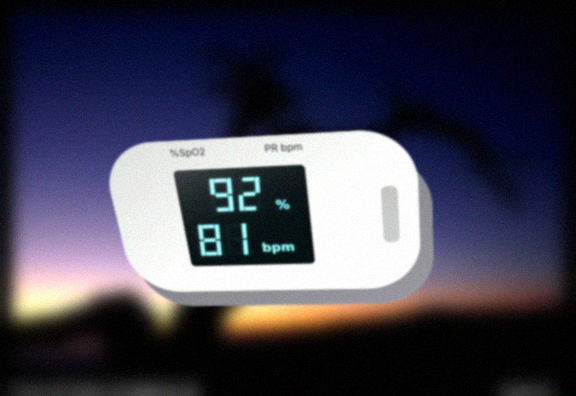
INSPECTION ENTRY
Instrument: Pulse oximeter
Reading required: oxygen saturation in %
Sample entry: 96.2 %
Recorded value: 92 %
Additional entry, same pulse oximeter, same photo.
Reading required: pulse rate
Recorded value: 81 bpm
